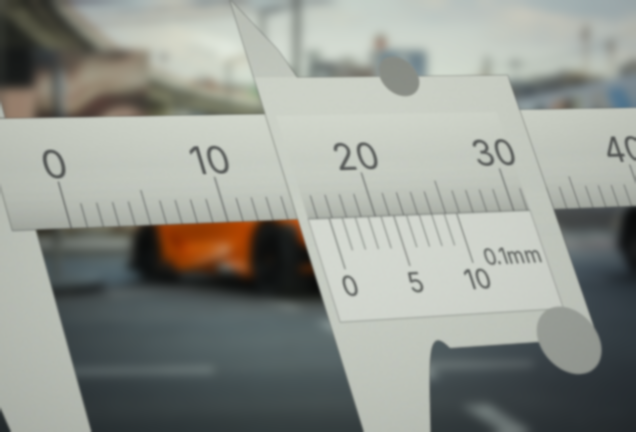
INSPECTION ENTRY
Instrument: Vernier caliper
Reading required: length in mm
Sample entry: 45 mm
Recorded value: 16.8 mm
